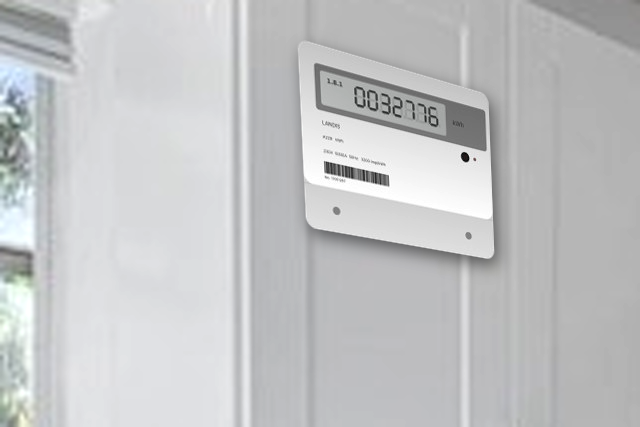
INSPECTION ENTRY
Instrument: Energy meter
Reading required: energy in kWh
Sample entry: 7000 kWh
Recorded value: 32776 kWh
